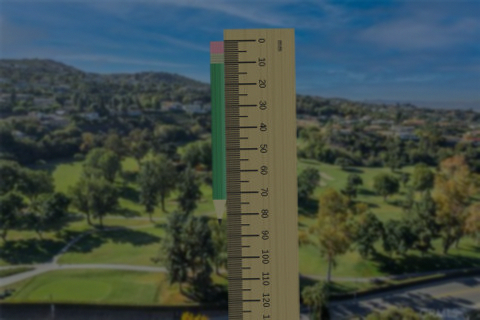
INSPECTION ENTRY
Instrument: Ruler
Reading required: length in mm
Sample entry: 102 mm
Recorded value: 85 mm
